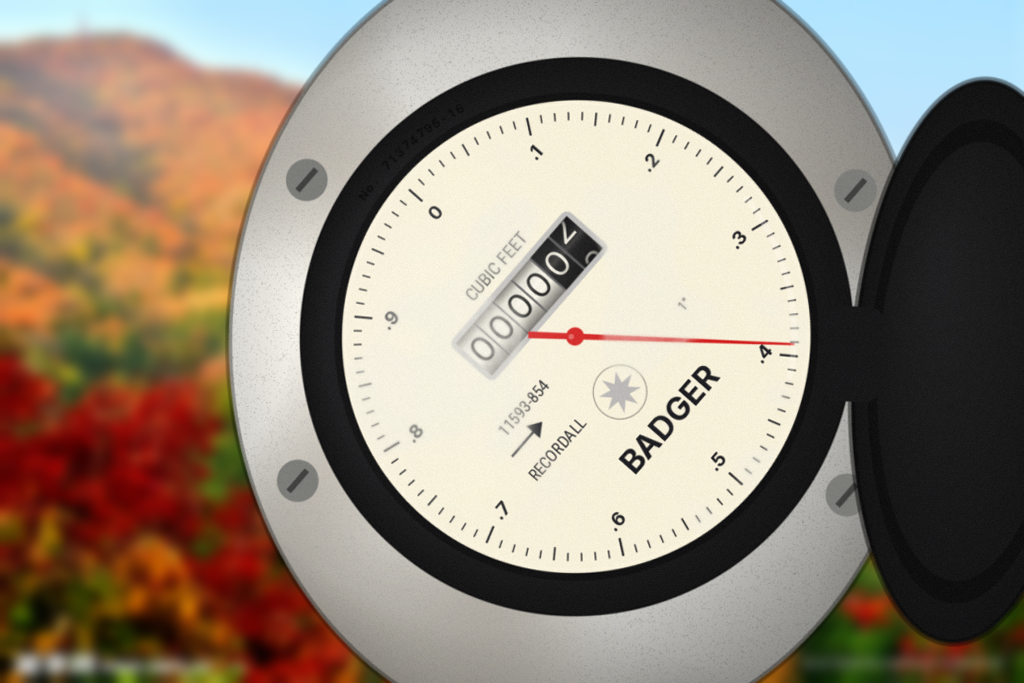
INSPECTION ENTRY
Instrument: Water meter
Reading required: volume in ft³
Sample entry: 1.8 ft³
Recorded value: 2.39 ft³
